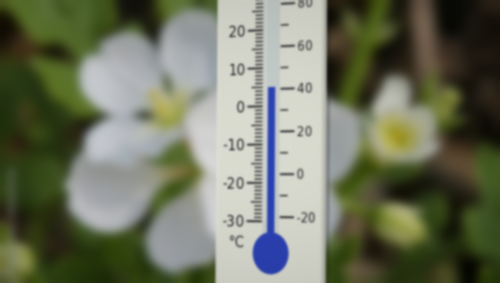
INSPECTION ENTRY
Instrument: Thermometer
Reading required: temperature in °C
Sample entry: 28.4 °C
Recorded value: 5 °C
